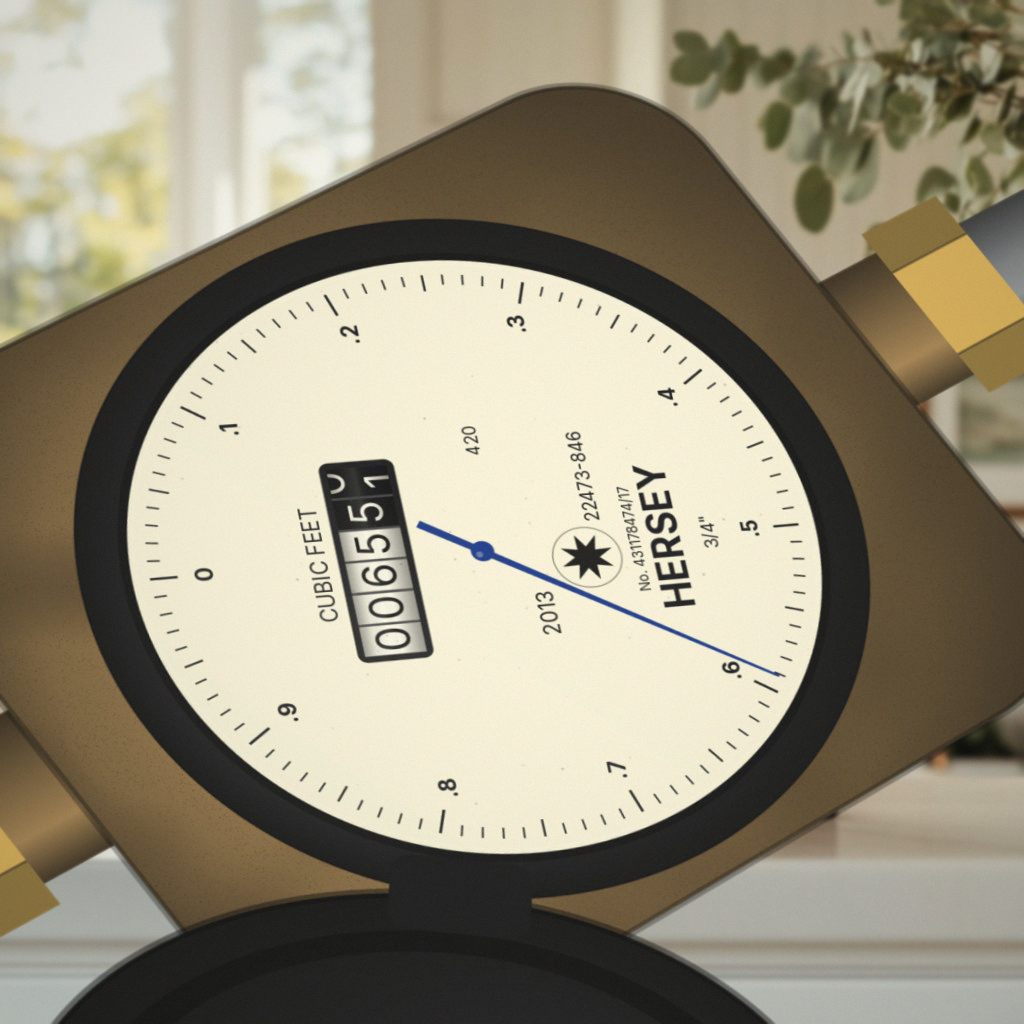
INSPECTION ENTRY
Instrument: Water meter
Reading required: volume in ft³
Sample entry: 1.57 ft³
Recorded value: 6550.59 ft³
